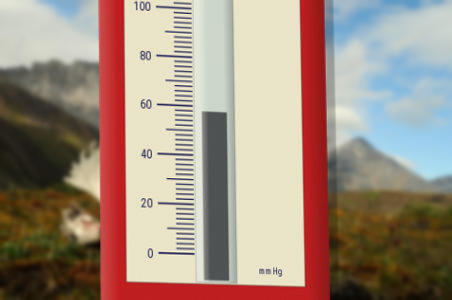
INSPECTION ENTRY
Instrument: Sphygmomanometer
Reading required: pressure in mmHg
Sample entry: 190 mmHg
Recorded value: 58 mmHg
